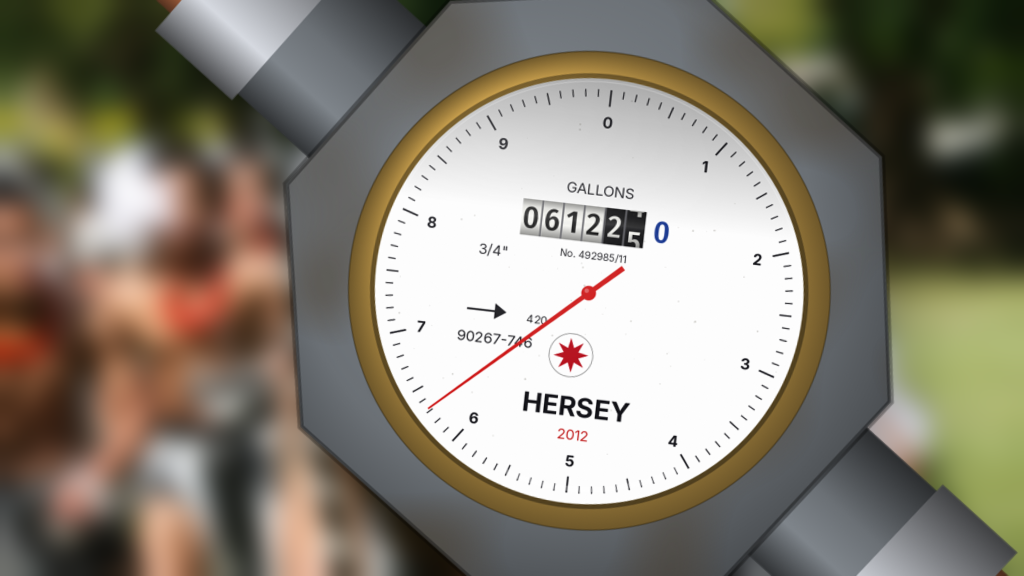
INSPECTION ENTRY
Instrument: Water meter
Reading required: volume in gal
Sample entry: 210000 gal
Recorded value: 612246.3 gal
